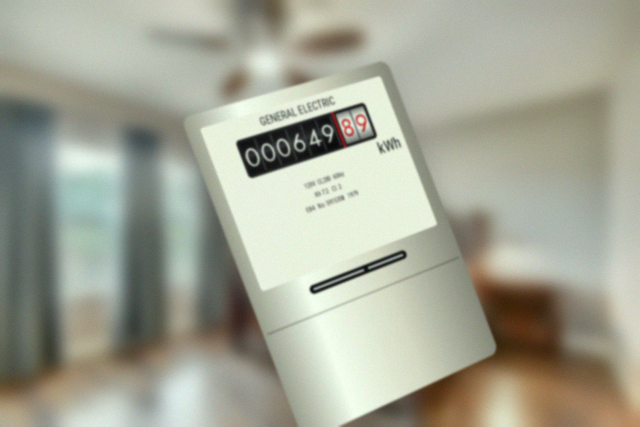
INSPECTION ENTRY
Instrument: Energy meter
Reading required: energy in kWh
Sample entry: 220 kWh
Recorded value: 649.89 kWh
